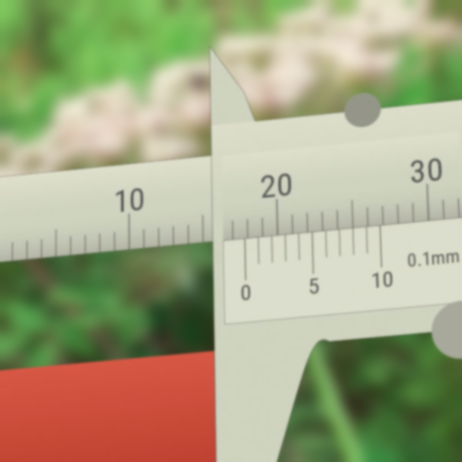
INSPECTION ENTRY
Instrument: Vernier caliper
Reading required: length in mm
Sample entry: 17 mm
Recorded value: 17.8 mm
